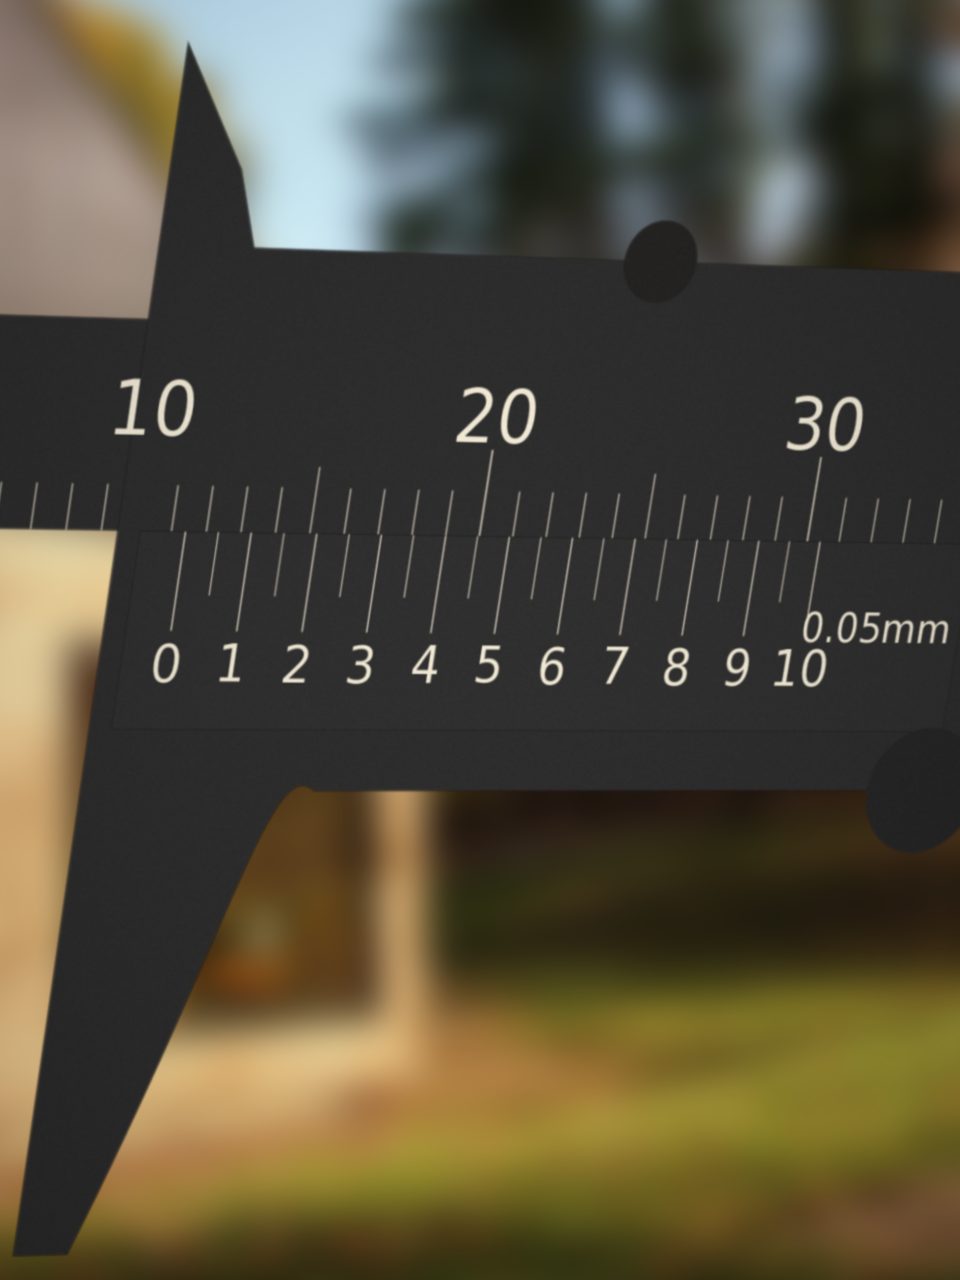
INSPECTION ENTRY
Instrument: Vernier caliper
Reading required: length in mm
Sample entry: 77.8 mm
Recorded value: 11.40 mm
